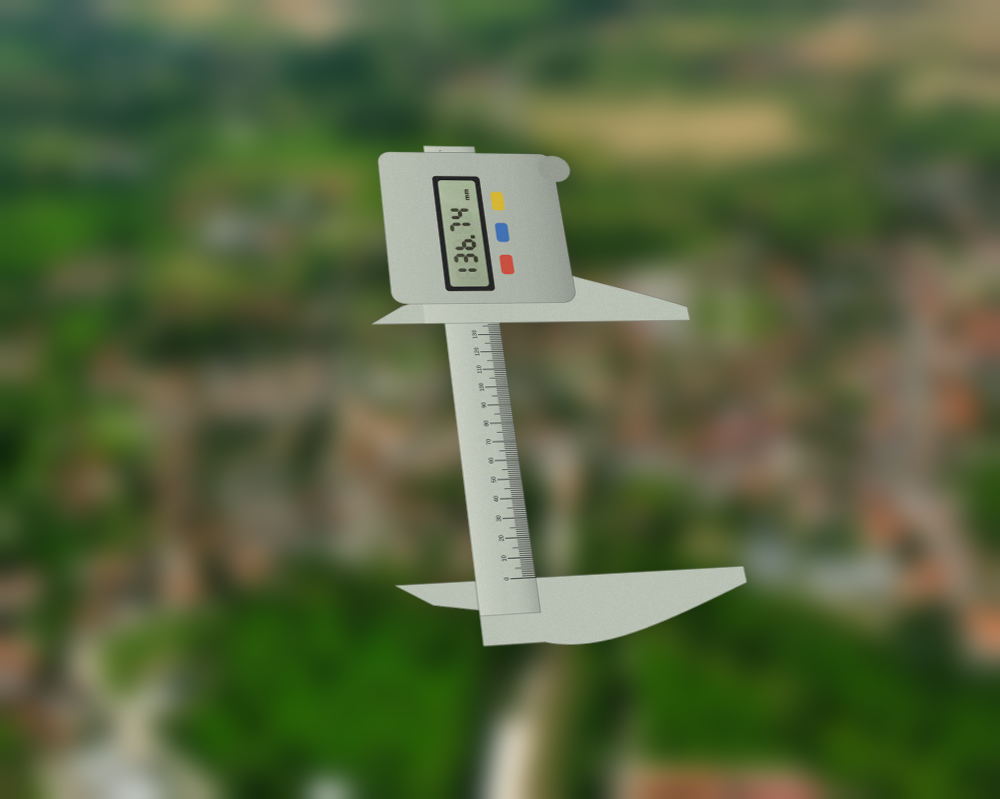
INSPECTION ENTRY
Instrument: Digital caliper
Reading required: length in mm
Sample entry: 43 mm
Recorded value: 136.74 mm
